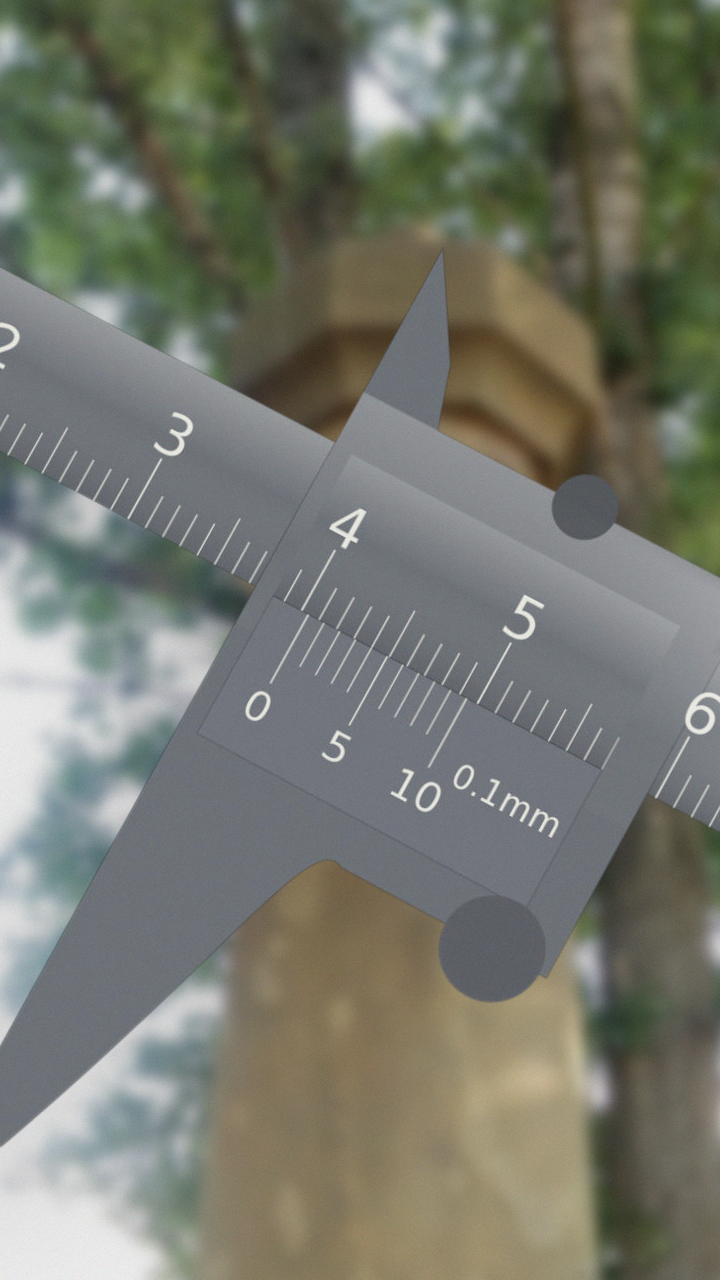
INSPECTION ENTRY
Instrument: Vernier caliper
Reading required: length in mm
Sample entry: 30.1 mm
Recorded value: 40.4 mm
